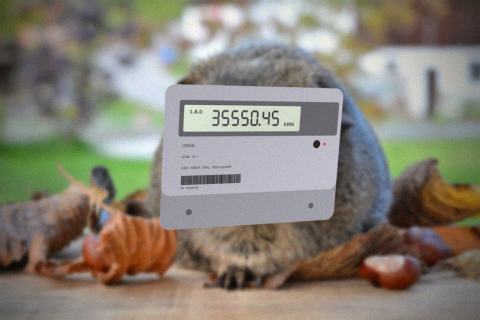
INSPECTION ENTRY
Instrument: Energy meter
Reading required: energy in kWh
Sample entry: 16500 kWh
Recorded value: 35550.45 kWh
